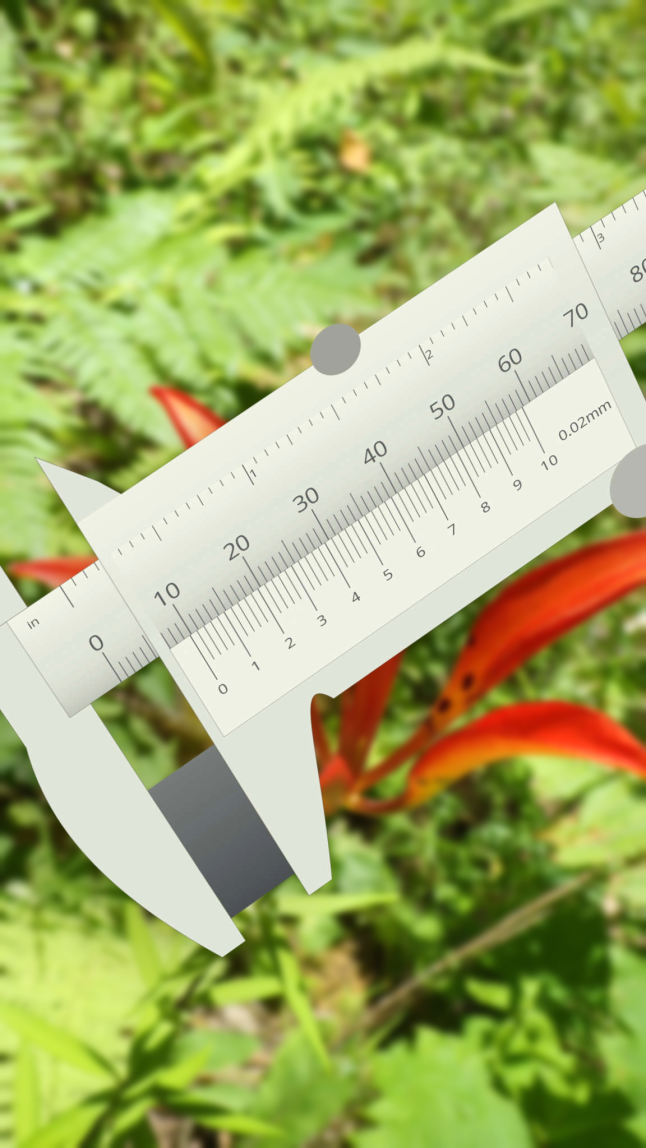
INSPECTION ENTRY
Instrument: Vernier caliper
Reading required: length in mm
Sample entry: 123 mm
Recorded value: 9.8 mm
